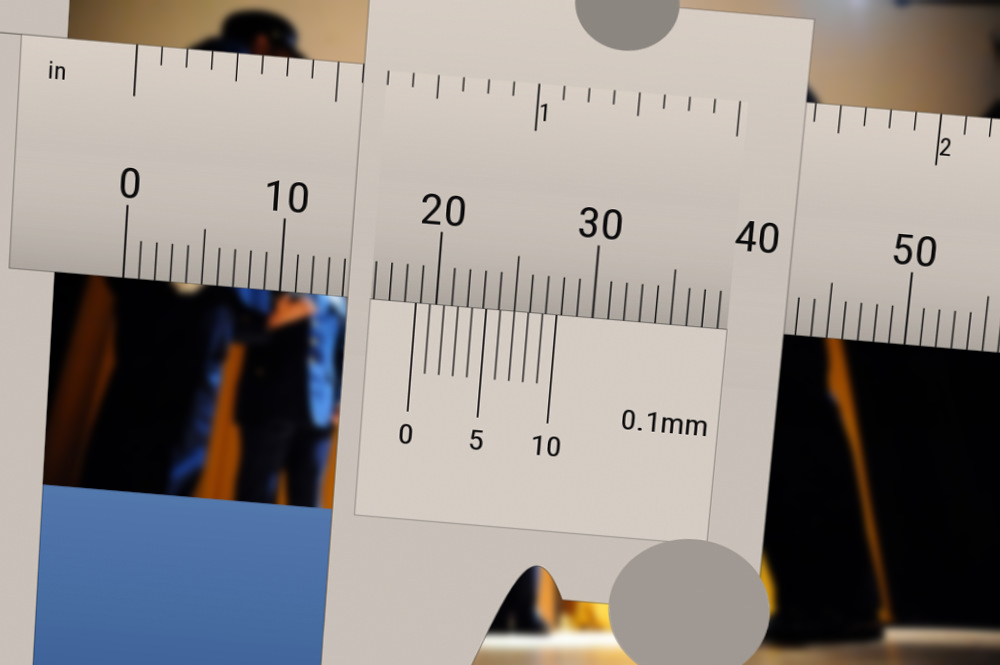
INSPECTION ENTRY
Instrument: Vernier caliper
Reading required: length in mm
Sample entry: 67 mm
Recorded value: 18.7 mm
